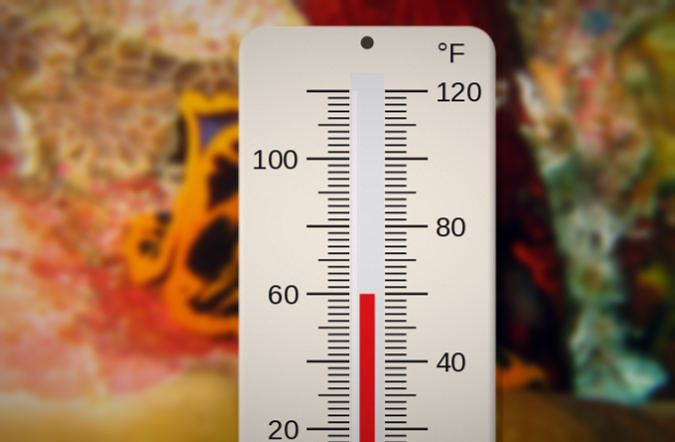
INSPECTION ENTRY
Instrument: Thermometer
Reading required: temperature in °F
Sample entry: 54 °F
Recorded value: 60 °F
